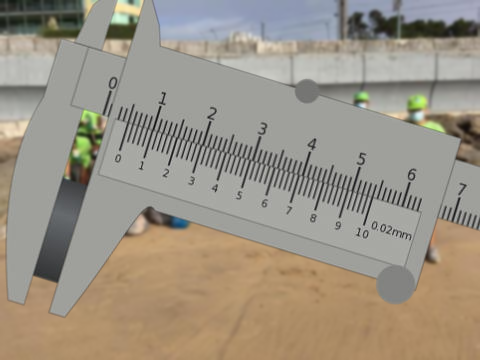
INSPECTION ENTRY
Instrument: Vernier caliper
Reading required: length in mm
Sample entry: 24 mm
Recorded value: 5.0 mm
